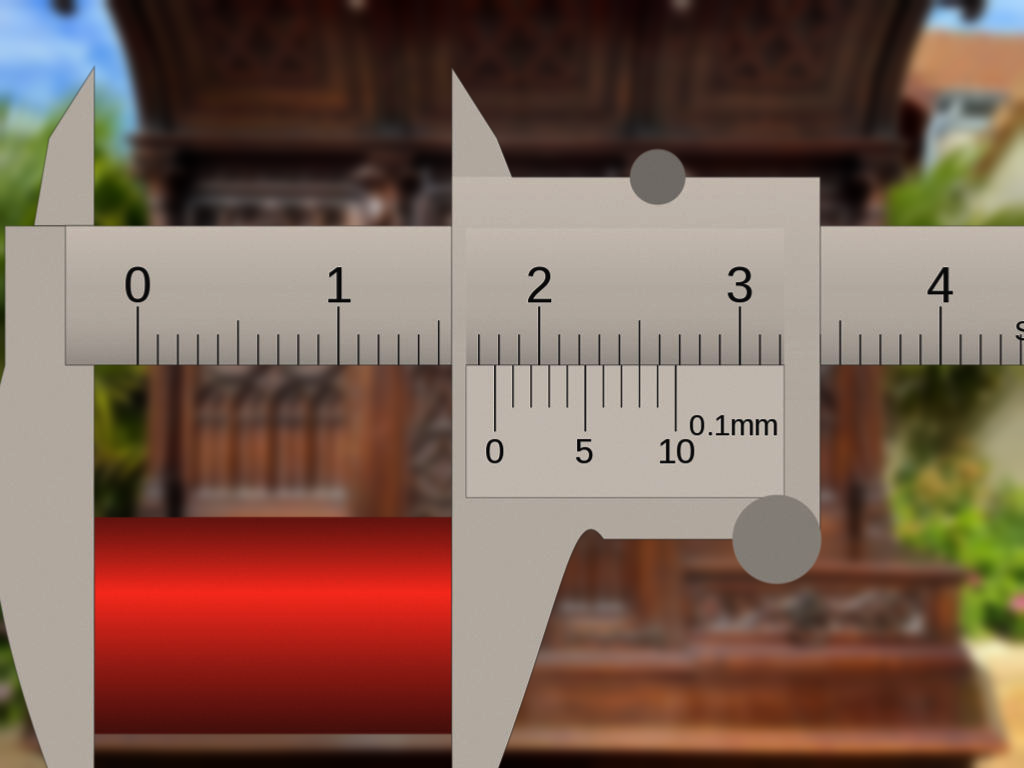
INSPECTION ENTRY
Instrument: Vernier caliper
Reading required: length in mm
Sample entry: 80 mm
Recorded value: 17.8 mm
